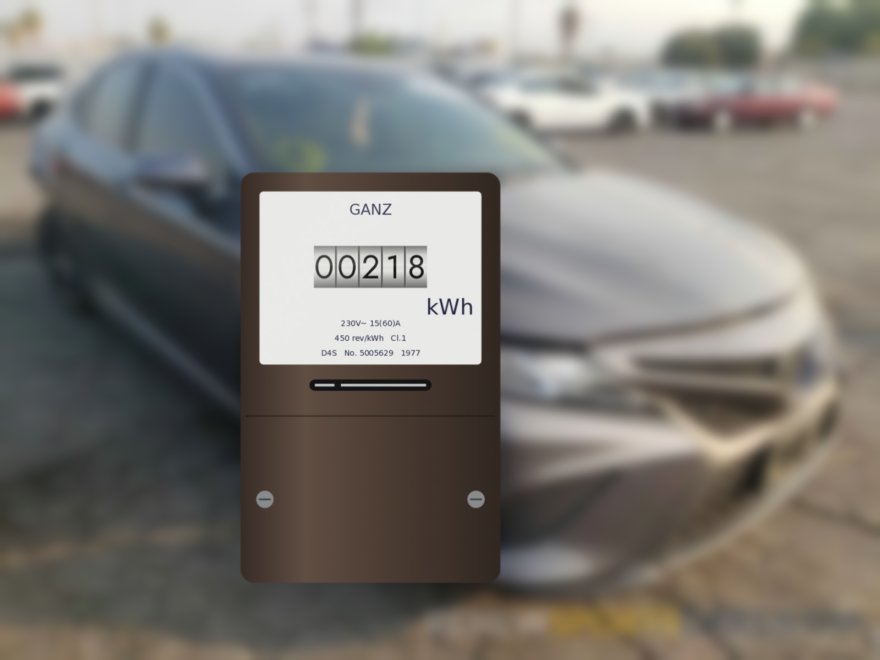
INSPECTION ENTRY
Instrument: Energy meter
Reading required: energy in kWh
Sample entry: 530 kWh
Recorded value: 218 kWh
